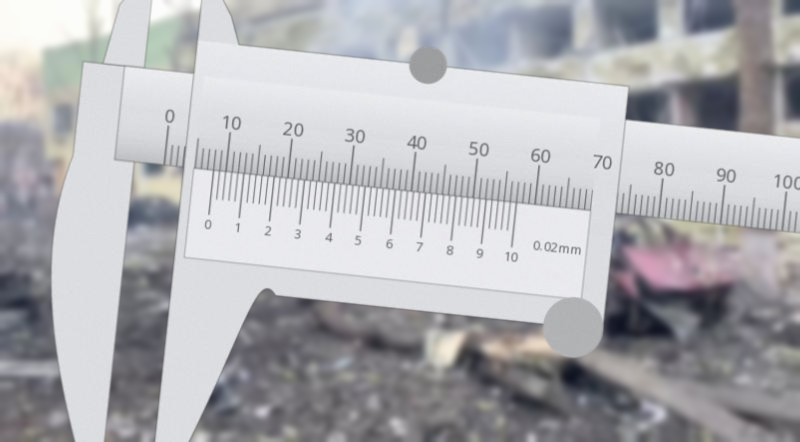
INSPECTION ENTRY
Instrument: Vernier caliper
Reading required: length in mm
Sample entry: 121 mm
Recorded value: 8.0 mm
